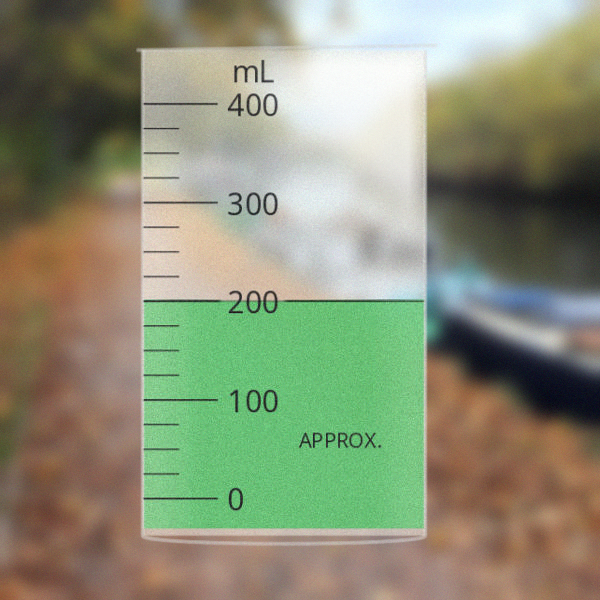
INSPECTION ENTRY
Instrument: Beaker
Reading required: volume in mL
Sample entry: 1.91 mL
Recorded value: 200 mL
